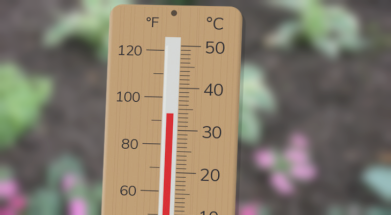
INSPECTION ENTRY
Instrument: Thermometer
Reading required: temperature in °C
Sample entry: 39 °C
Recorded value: 34 °C
